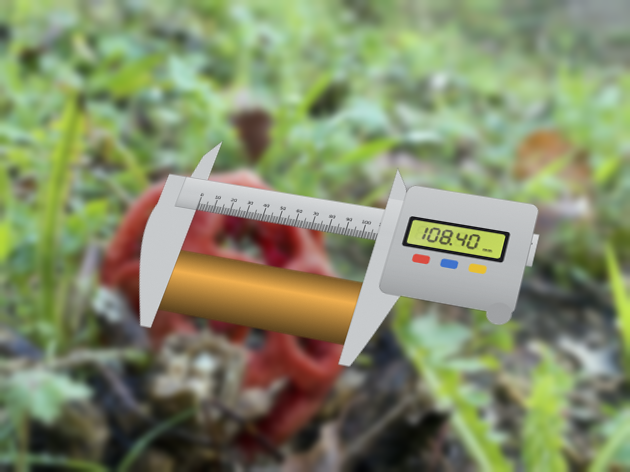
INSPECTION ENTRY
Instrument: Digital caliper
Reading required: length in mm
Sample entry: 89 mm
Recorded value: 108.40 mm
